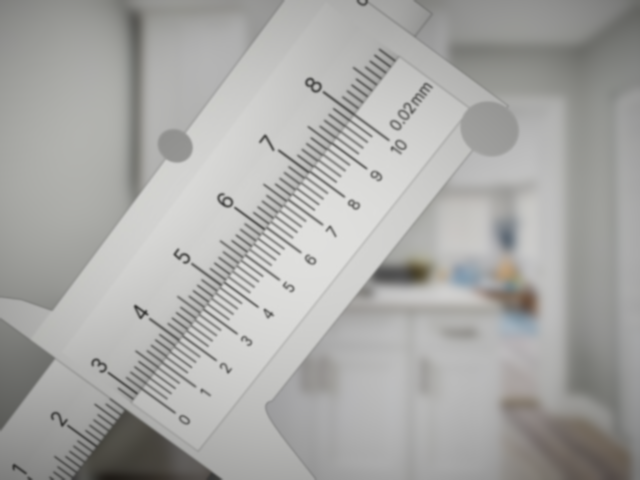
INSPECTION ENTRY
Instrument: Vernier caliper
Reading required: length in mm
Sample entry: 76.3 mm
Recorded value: 31.0 mm
